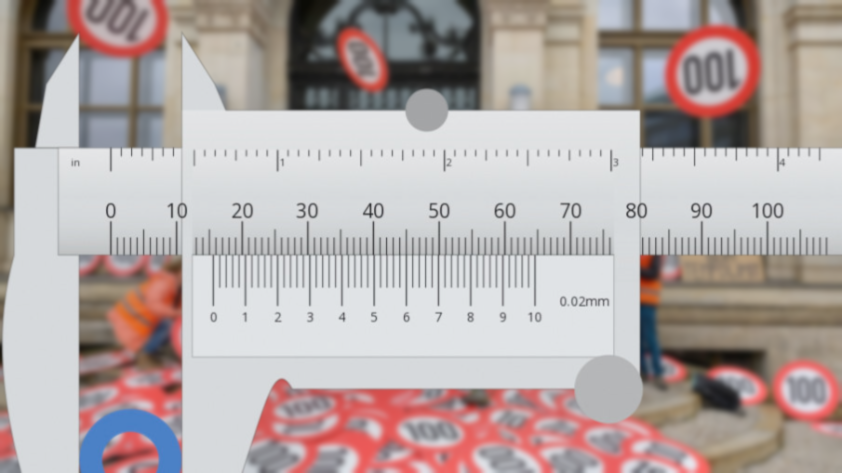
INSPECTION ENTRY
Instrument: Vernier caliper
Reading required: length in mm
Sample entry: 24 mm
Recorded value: 15.6 mm
